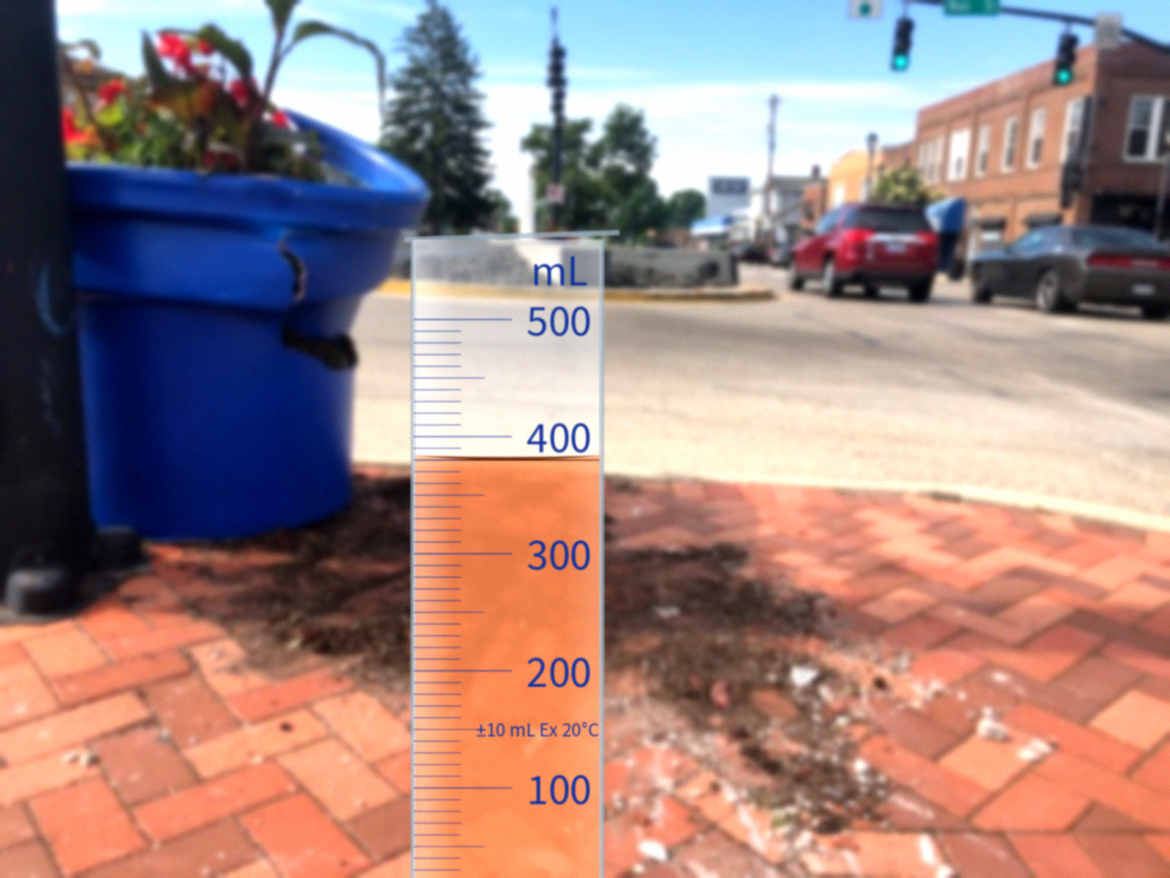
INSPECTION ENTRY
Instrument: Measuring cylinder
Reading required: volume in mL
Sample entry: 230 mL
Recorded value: 380 mL
